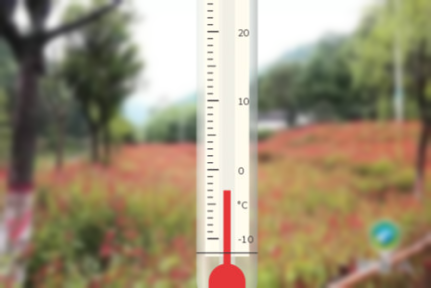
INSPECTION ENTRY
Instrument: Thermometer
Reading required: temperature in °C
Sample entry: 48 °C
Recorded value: -3 °C
